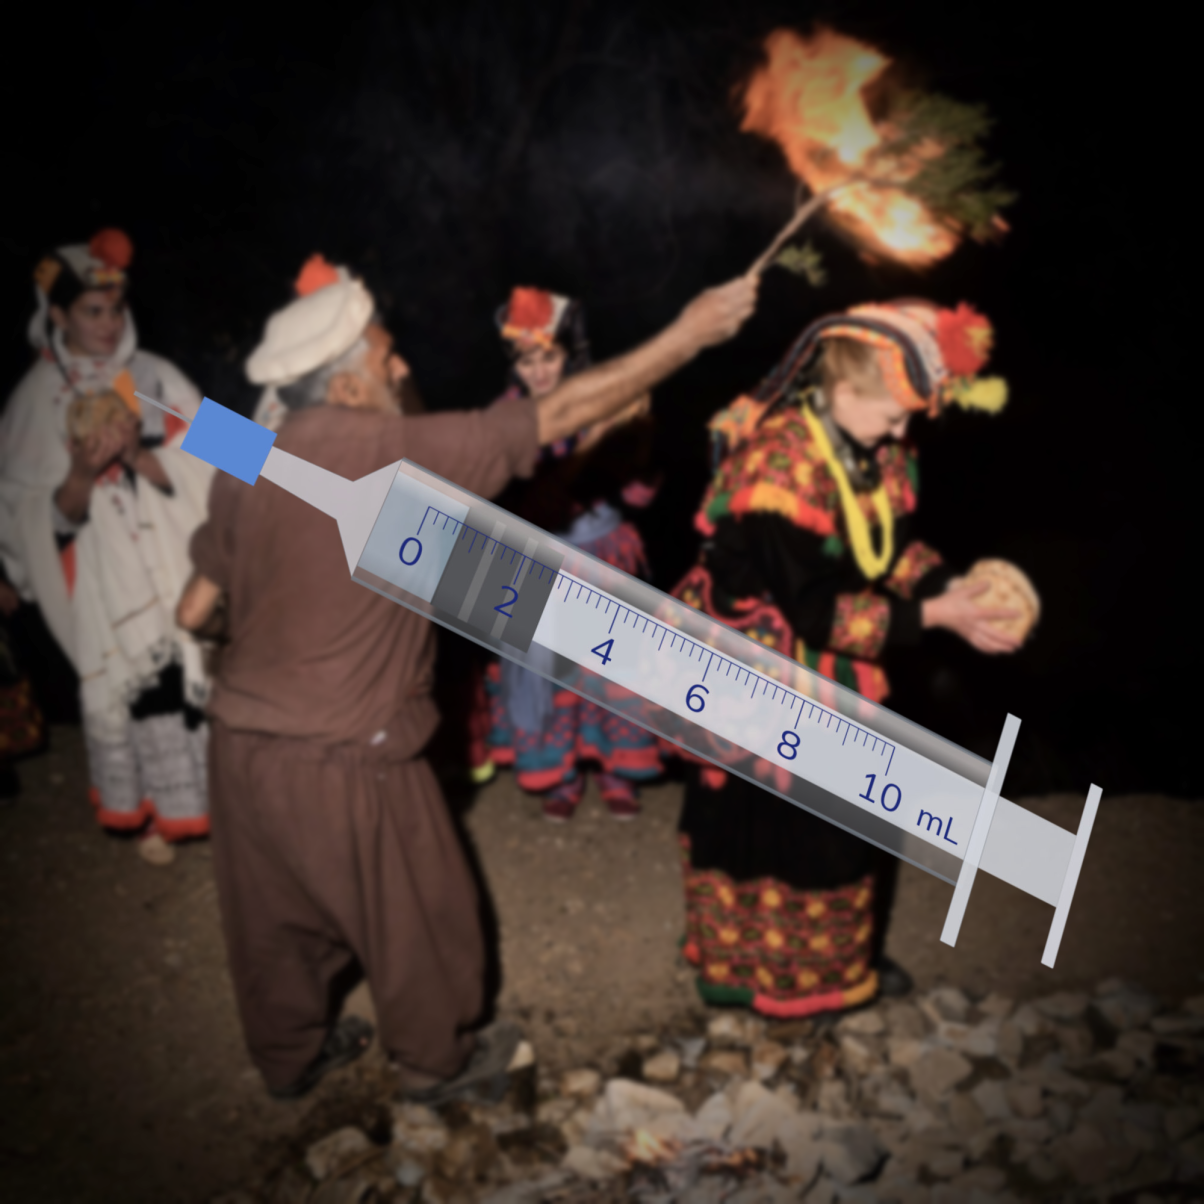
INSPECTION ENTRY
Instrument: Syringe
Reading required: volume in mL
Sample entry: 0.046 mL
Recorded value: 0.7 mL
